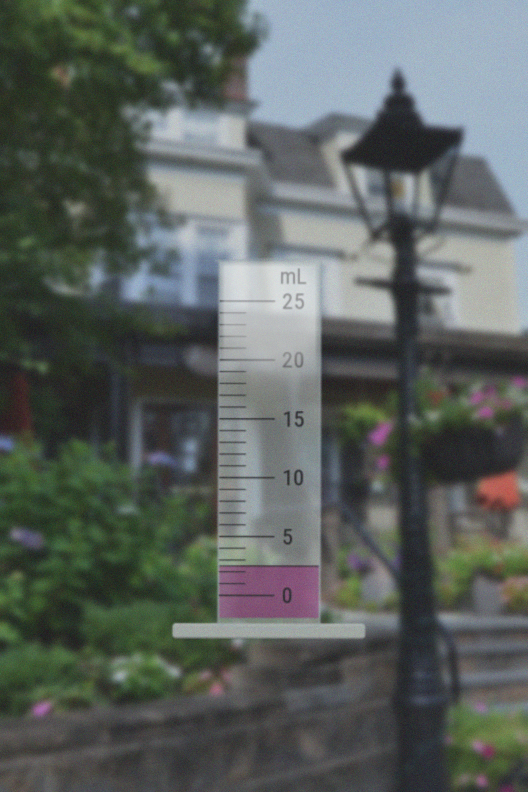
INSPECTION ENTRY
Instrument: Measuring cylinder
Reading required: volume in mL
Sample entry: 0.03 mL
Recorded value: 2.5 mL
